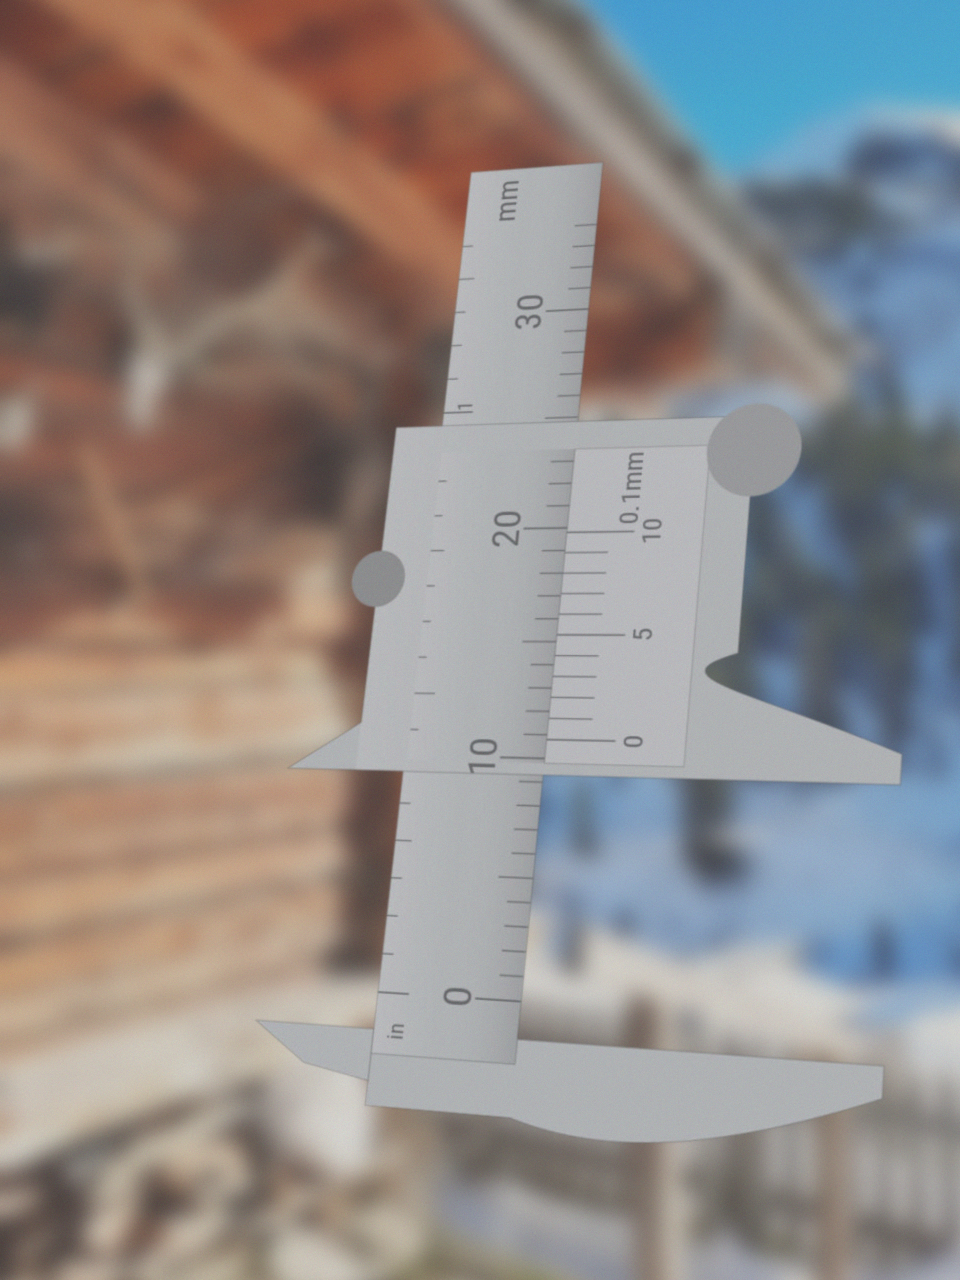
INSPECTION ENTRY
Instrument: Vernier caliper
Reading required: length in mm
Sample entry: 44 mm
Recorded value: 10.8 mm
